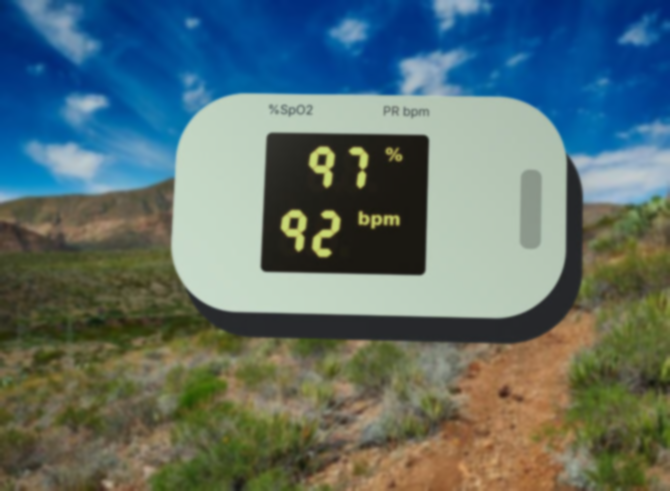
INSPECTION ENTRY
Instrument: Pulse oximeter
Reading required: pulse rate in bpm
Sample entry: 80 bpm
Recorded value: 92 bpm
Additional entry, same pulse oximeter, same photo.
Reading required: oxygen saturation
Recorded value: 97 %
